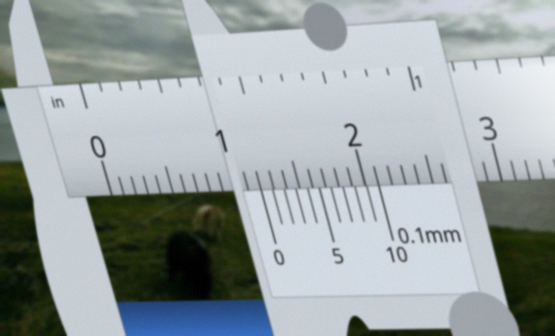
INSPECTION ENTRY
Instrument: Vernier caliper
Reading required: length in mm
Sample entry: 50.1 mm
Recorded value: 12.0 mm
